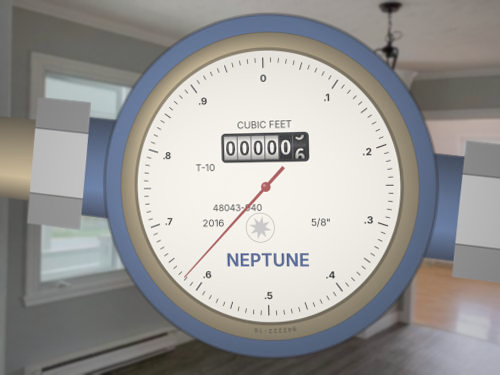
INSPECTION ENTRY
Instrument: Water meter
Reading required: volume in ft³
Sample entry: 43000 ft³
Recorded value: 5.62 ft³
